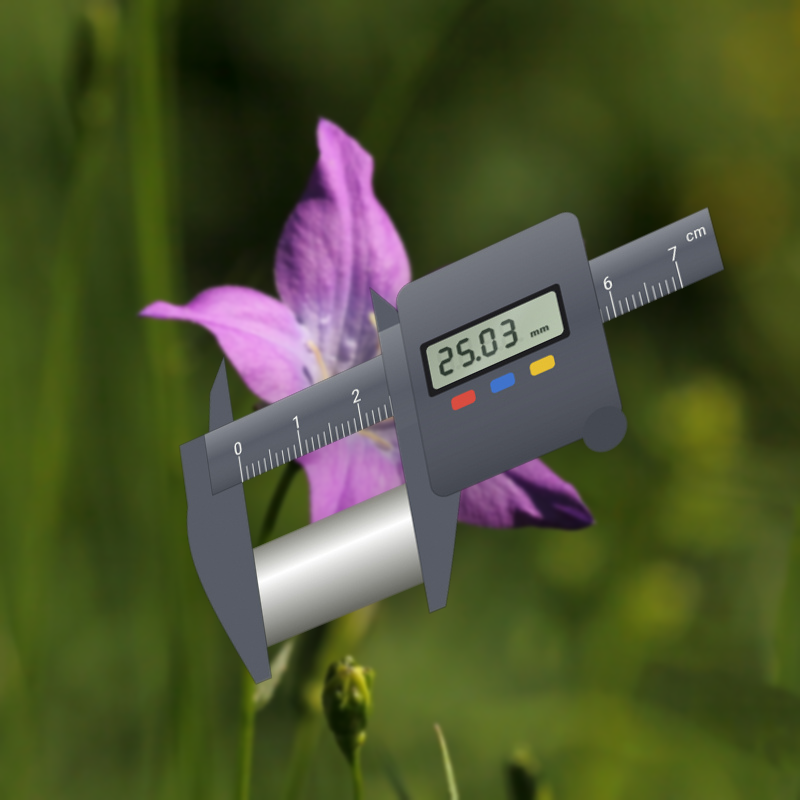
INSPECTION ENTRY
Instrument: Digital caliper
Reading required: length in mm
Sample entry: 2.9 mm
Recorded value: 25.03 mm
